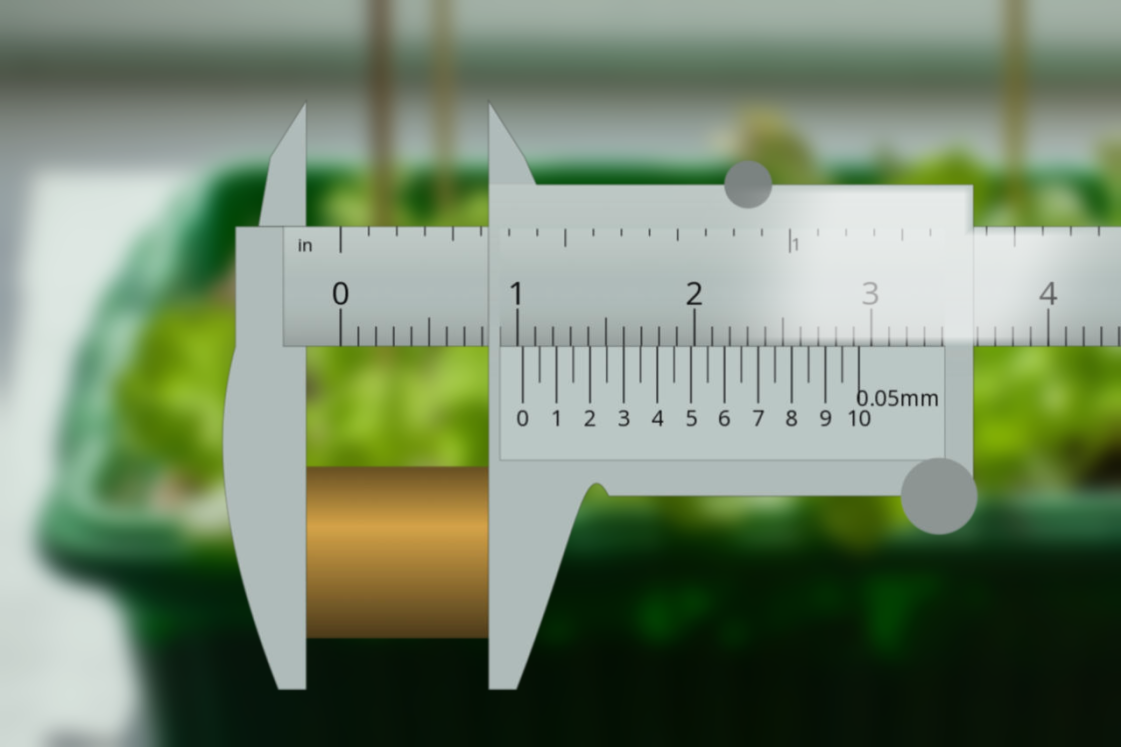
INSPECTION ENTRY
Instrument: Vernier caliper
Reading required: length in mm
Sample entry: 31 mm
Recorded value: 10.3 mm
